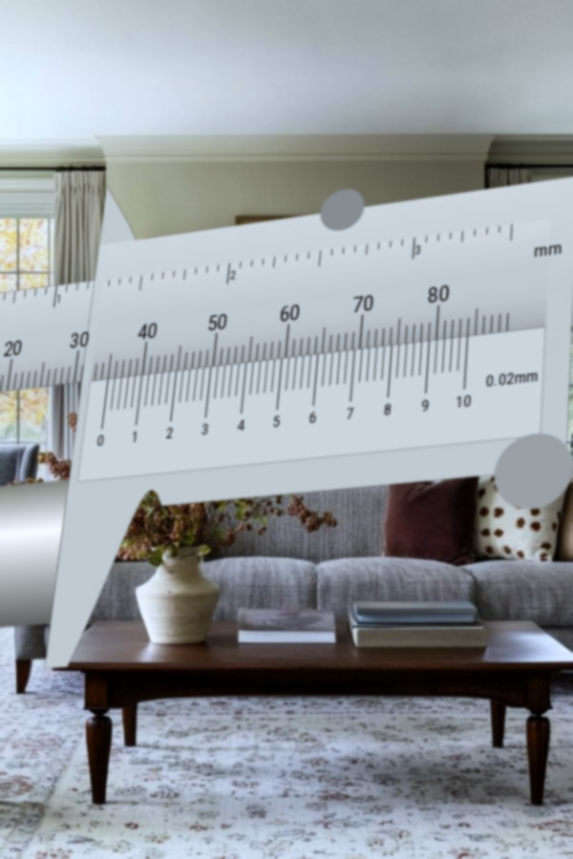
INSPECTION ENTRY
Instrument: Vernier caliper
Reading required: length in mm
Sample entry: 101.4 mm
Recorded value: 35.0 mm
